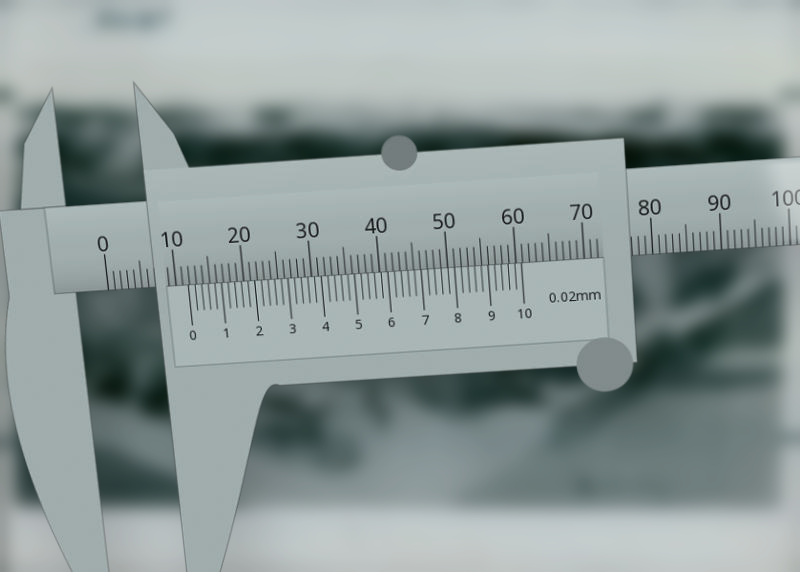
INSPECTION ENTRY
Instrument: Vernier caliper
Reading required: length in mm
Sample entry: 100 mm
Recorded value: 11.8 mm
